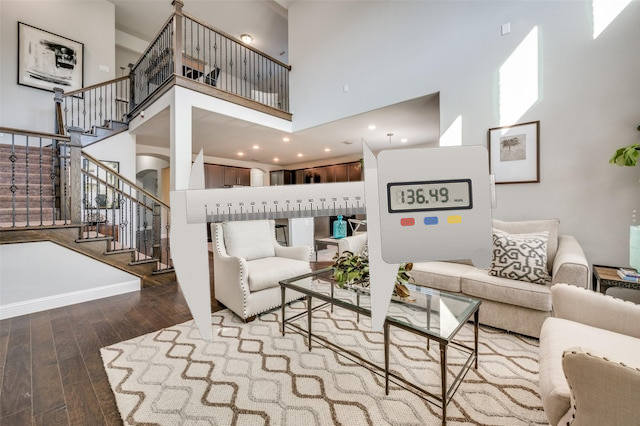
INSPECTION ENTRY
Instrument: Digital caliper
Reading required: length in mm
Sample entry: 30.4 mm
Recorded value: 136.49 mm
